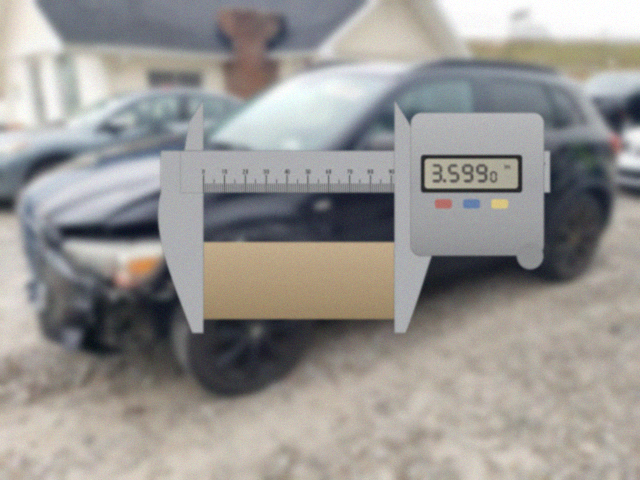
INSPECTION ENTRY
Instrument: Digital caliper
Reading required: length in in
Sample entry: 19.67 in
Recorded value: 3.5990 in
